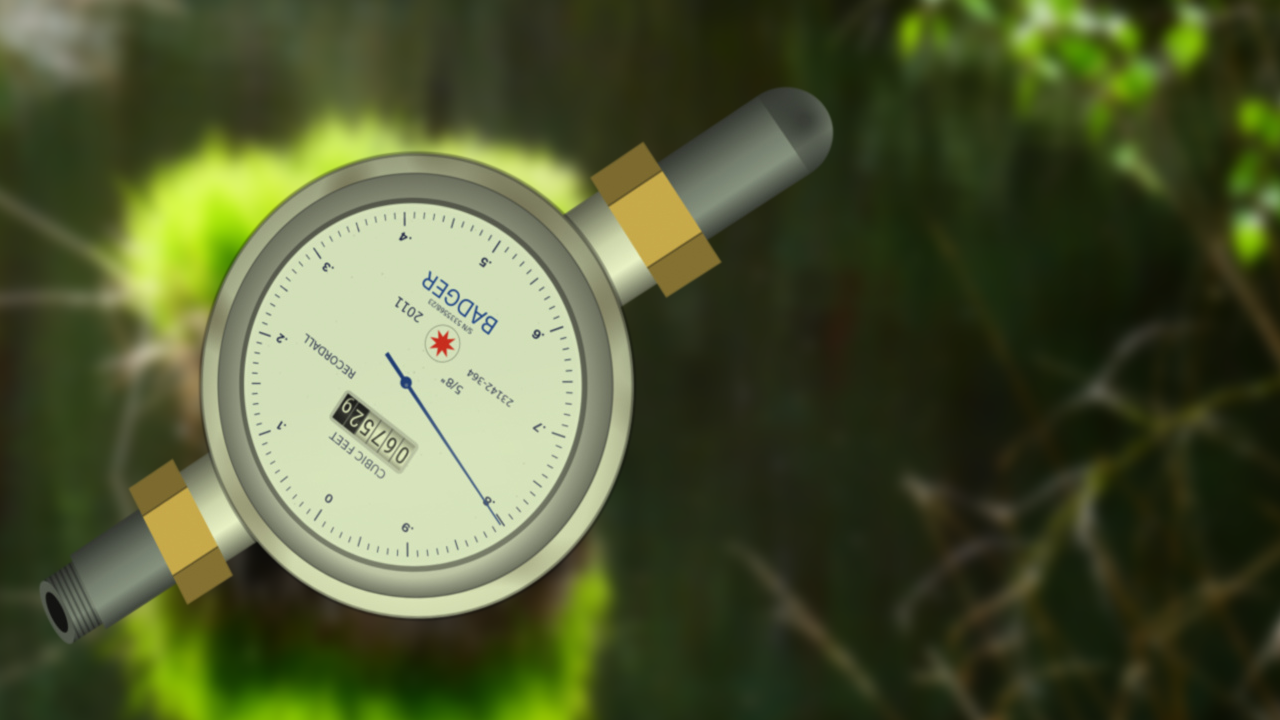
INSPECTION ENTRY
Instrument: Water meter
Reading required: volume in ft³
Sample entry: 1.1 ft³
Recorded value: 67528.80 ft³
